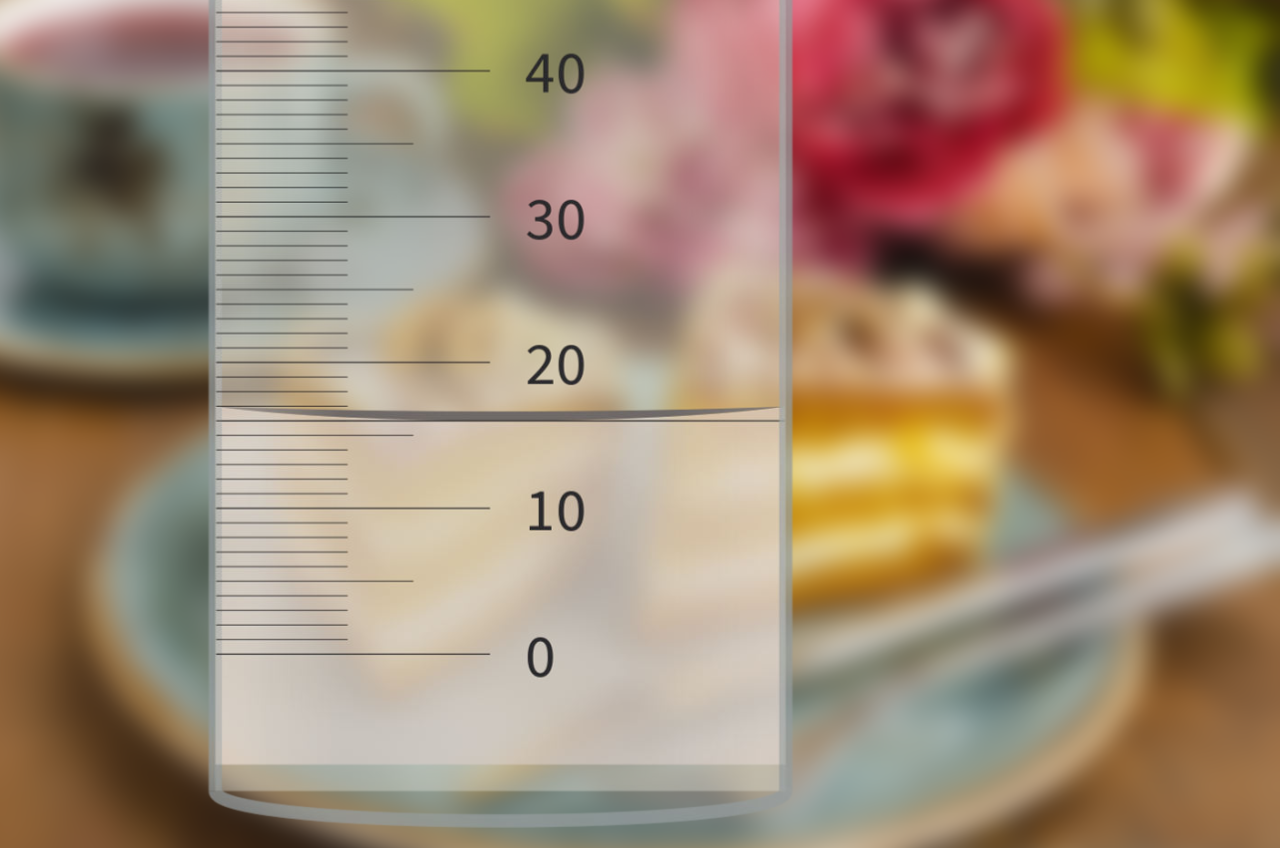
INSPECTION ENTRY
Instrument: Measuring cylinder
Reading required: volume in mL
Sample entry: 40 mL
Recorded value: 16 mL
